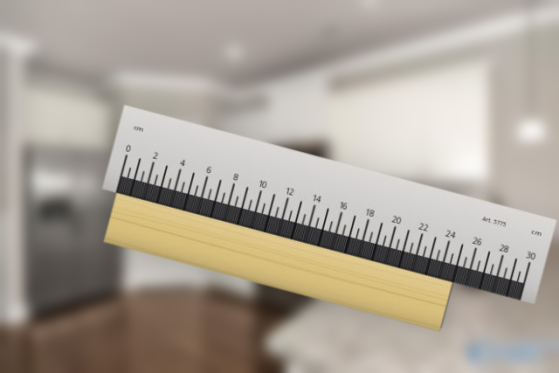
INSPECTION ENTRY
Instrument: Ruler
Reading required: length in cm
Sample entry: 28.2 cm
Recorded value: 25 cm
